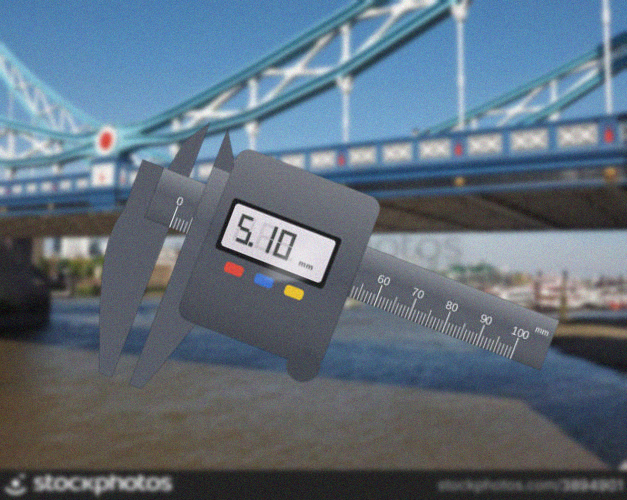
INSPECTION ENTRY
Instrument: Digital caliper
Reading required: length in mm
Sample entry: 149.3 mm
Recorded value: 5.10 mm
